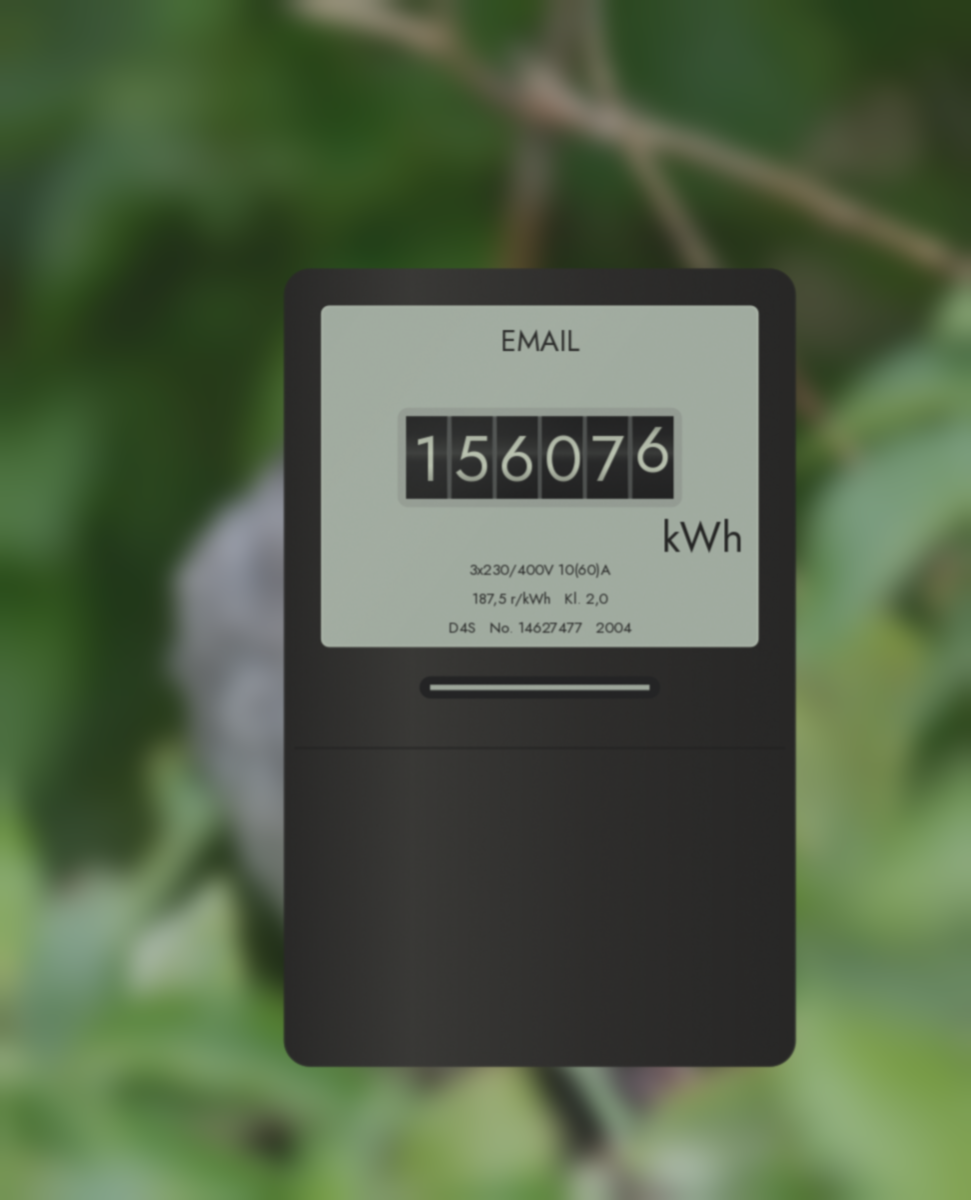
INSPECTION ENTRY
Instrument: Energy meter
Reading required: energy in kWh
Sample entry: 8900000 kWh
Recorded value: 156076 kWh
